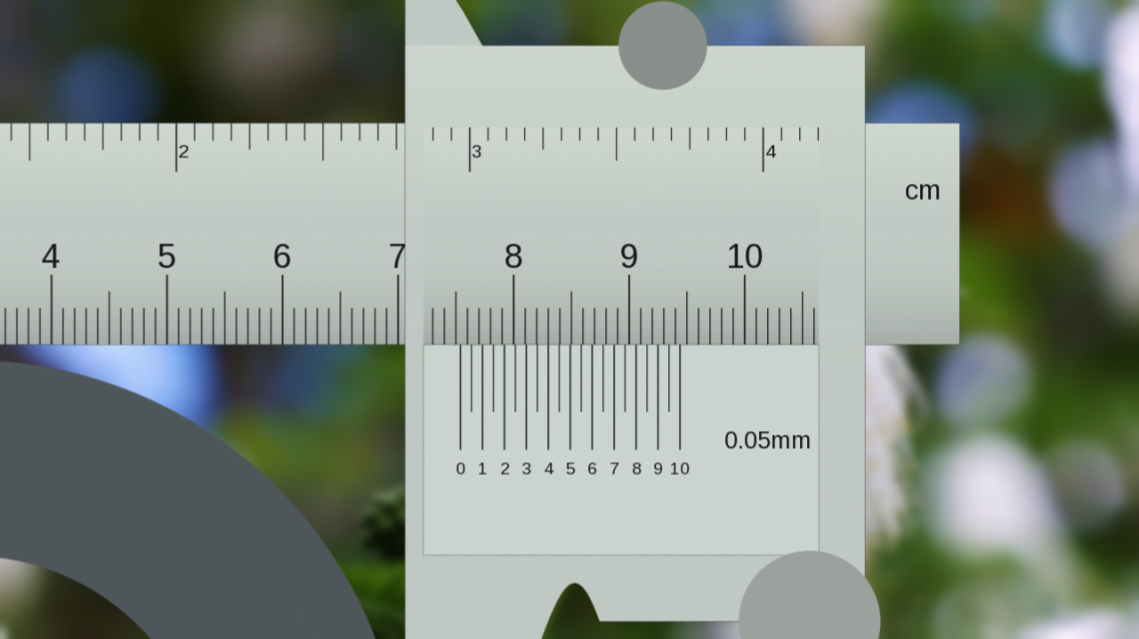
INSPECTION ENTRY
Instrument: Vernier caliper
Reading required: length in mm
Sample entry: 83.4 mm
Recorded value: 75.4 mm
